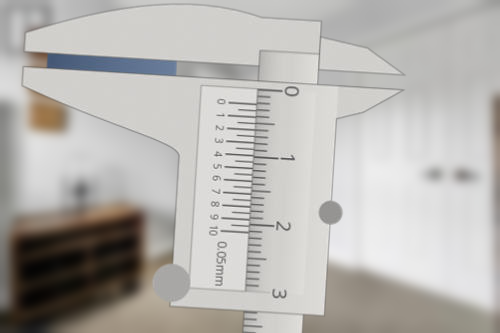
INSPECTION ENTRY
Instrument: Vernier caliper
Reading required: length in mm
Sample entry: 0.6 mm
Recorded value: 2.2 mm
